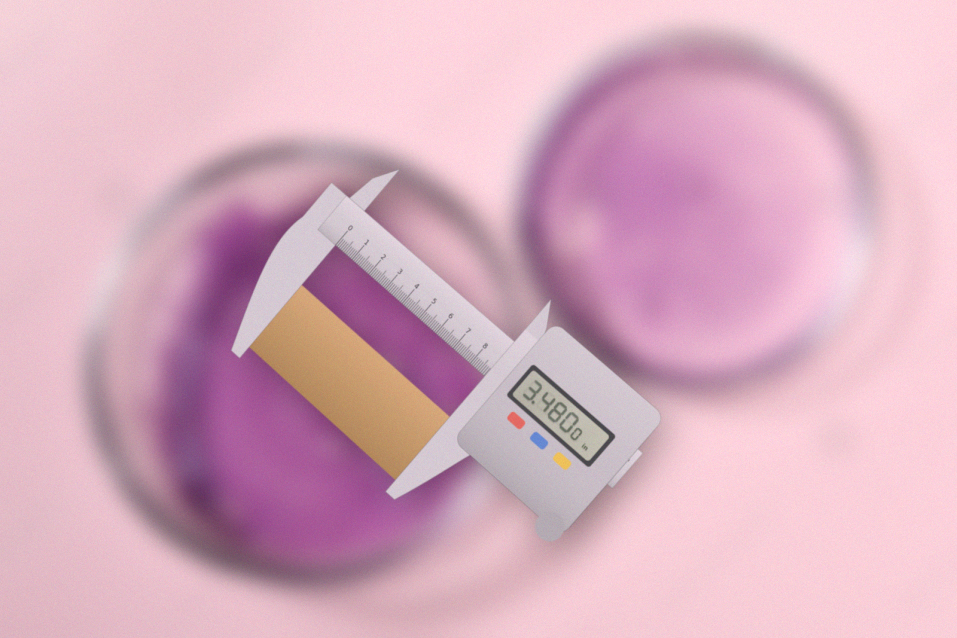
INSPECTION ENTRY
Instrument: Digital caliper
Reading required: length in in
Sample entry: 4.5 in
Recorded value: 3.4800 in
